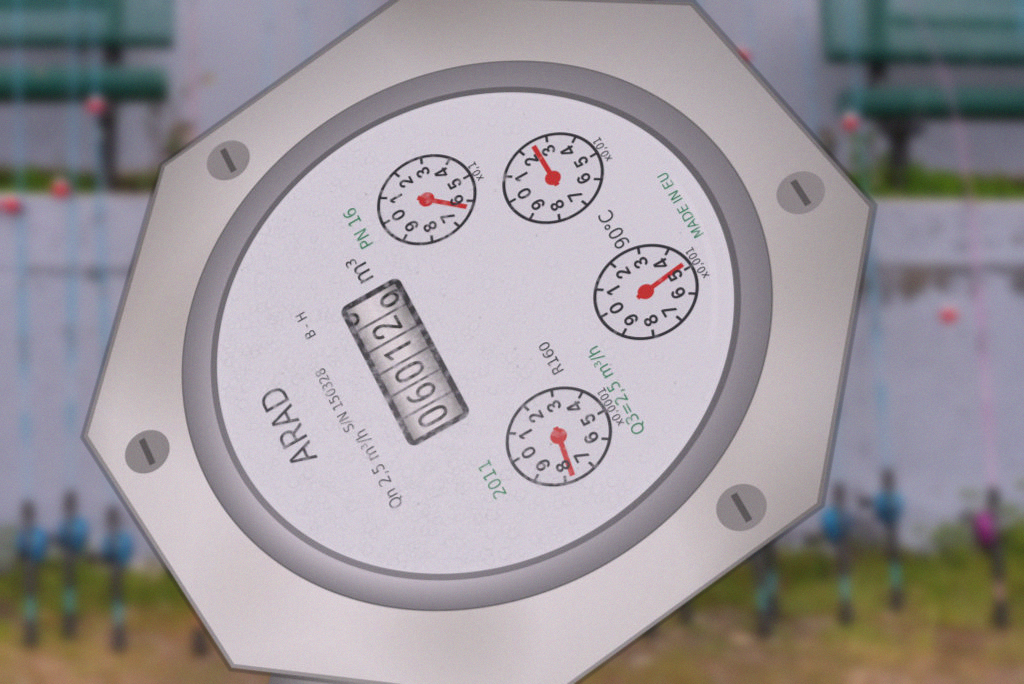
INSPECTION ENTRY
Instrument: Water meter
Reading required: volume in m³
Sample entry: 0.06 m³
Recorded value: 60128.6247 m³
